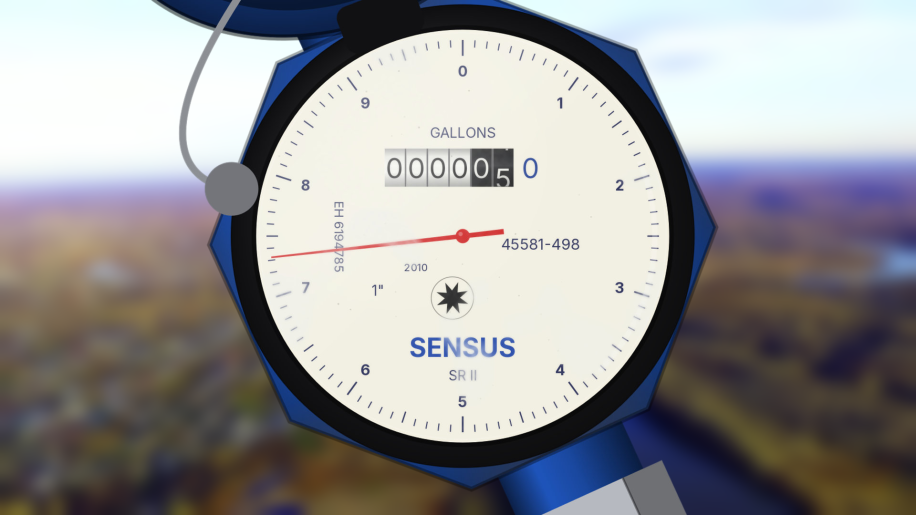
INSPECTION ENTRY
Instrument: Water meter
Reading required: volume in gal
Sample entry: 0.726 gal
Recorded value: 47.3 gal
